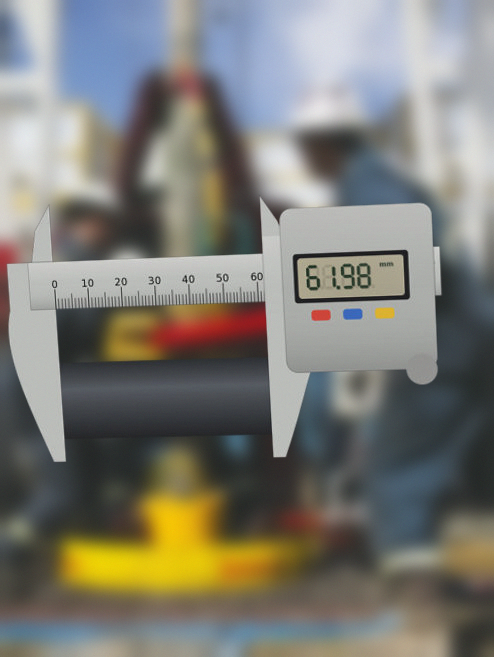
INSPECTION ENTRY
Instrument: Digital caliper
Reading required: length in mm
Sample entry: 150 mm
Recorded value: 61.98 mm
